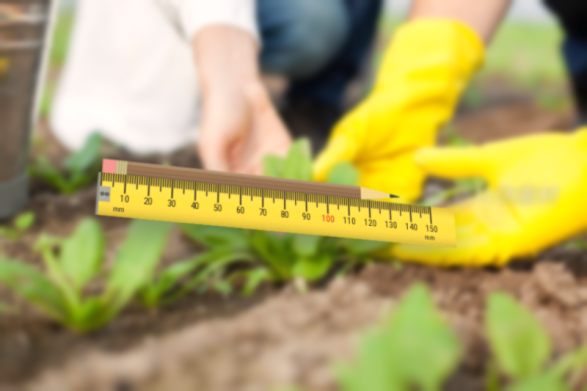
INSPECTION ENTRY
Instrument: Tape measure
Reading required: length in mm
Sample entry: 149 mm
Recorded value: 135 mm
